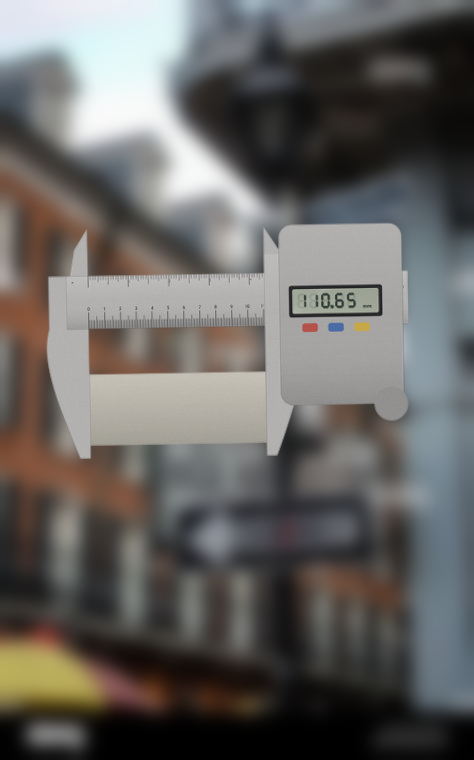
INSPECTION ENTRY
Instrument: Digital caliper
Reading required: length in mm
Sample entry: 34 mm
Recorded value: 110.65 mm
